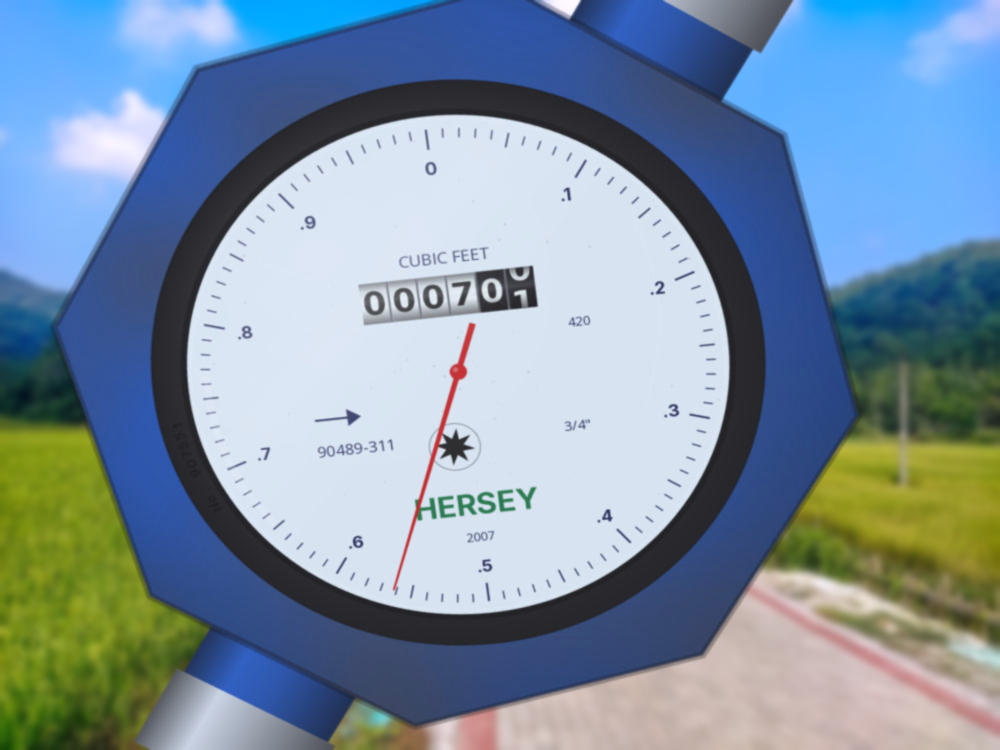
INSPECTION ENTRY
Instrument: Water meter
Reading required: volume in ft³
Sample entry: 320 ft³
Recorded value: 700.56 ft³
